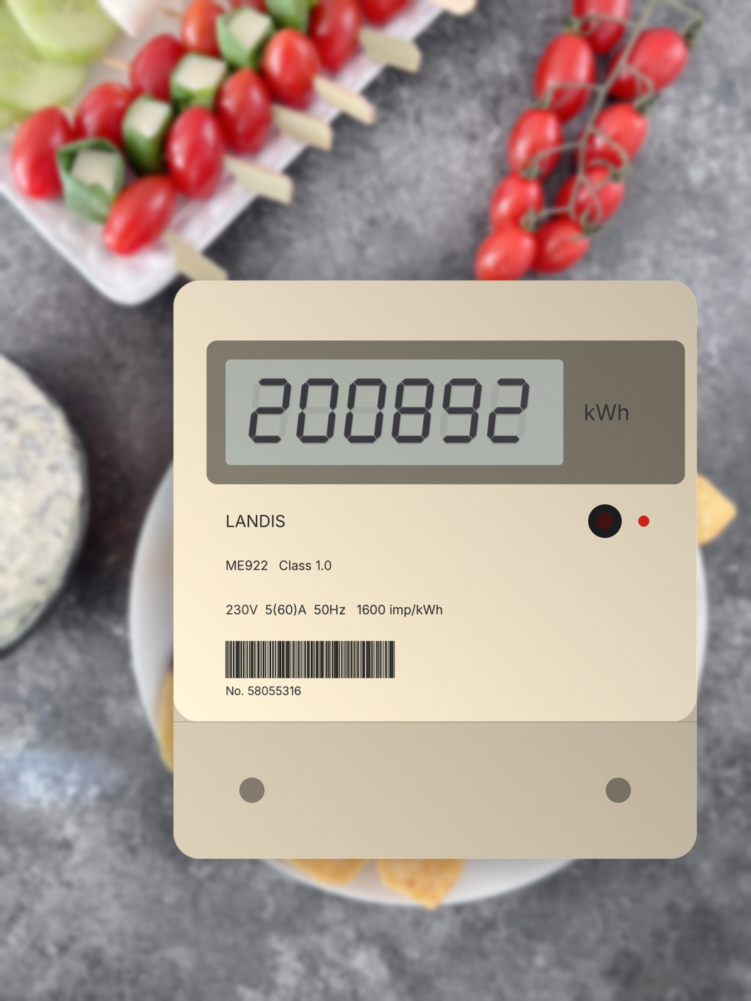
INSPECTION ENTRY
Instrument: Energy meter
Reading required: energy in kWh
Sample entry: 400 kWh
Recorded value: 200892 kWh
